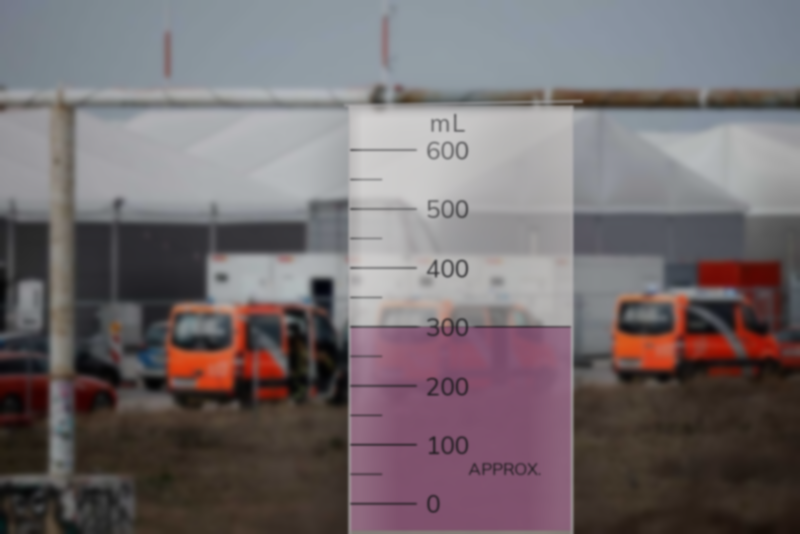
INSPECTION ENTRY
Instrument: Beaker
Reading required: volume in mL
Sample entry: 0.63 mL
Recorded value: 300 mL
